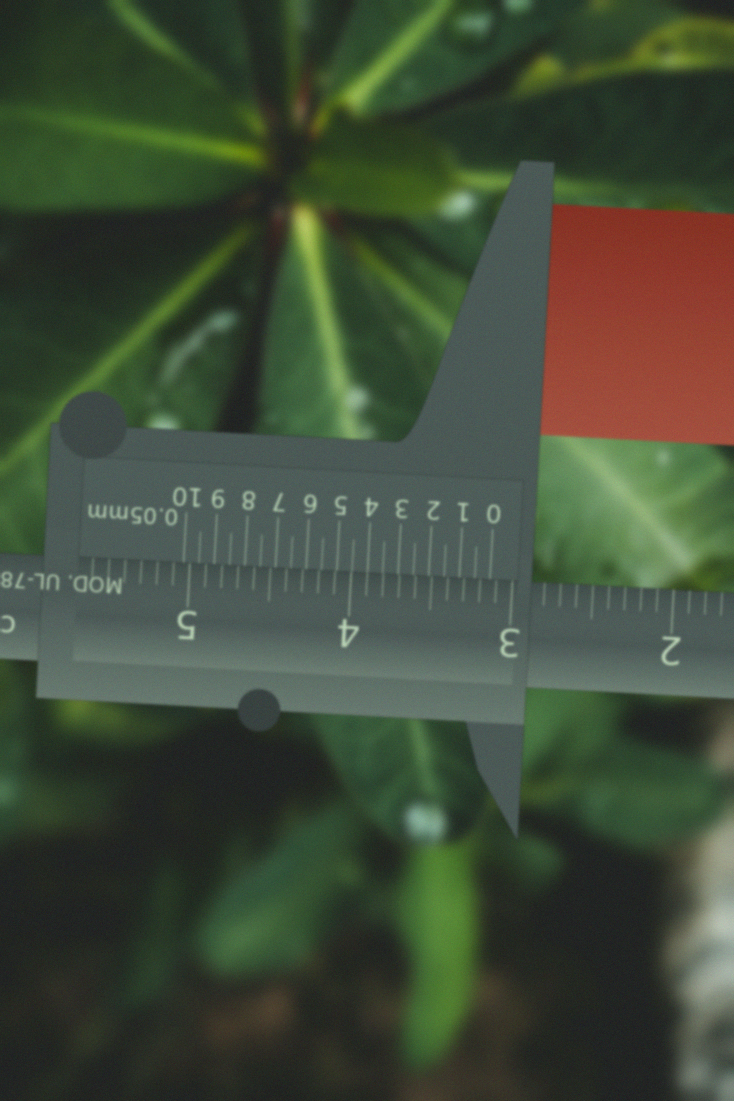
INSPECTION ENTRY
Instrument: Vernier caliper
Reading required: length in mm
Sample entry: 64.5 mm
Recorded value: 31.4 mm
